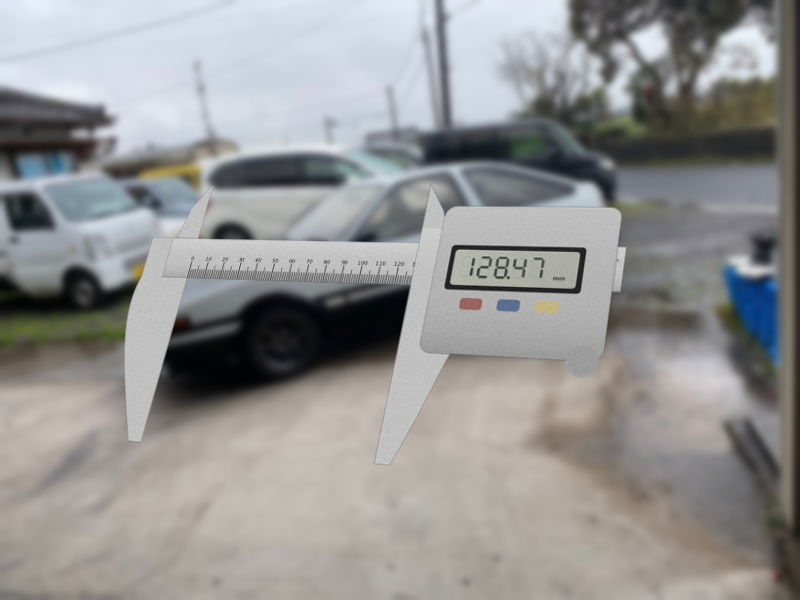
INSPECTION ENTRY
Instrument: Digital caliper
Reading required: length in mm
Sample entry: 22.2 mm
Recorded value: 128.47 mm
